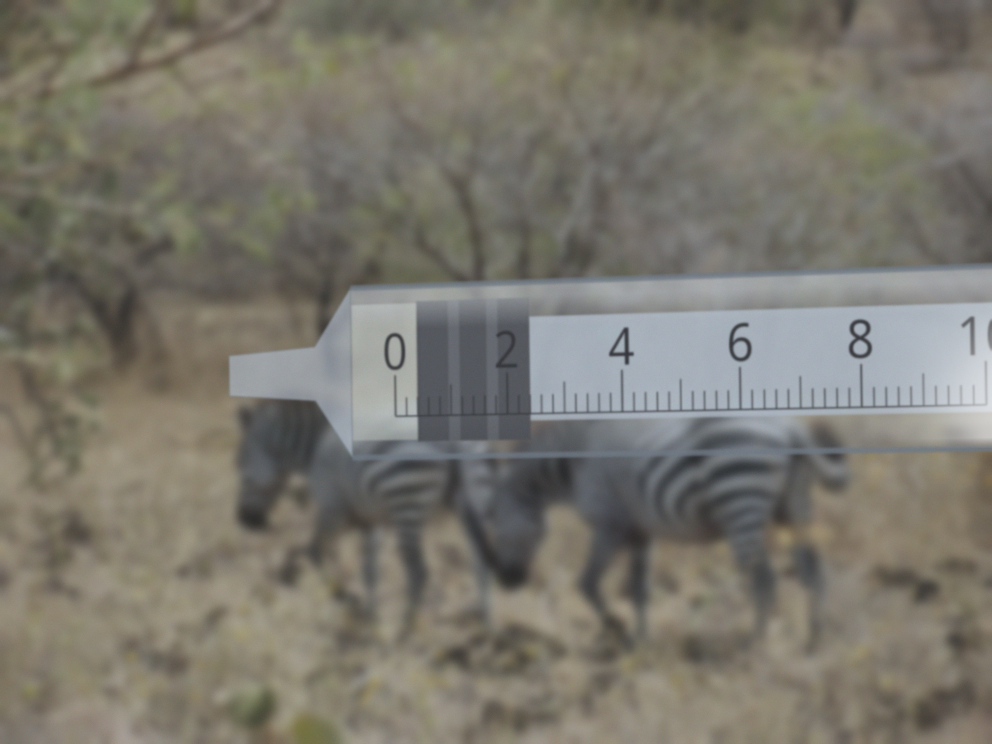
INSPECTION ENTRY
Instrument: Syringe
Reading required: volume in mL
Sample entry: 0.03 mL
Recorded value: 0.4 mL
